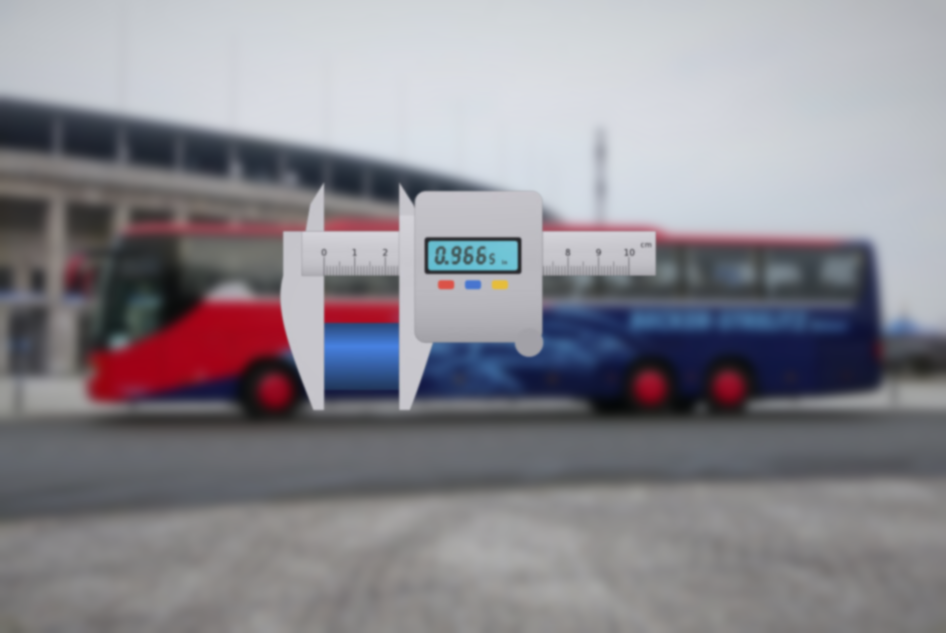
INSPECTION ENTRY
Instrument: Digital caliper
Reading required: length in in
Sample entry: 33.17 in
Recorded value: 0.9665 in
